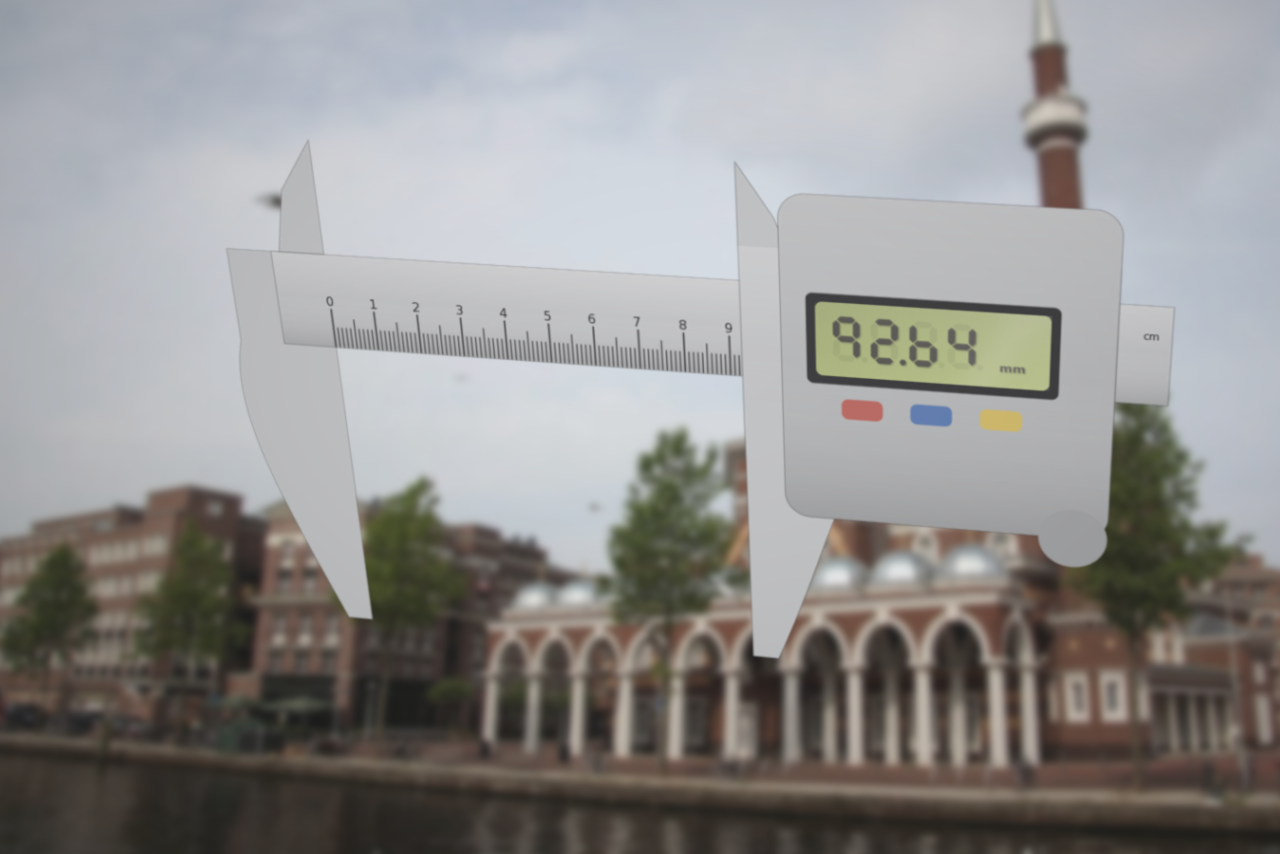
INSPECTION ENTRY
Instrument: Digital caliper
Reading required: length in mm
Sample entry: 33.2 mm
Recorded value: 92.64 mm
